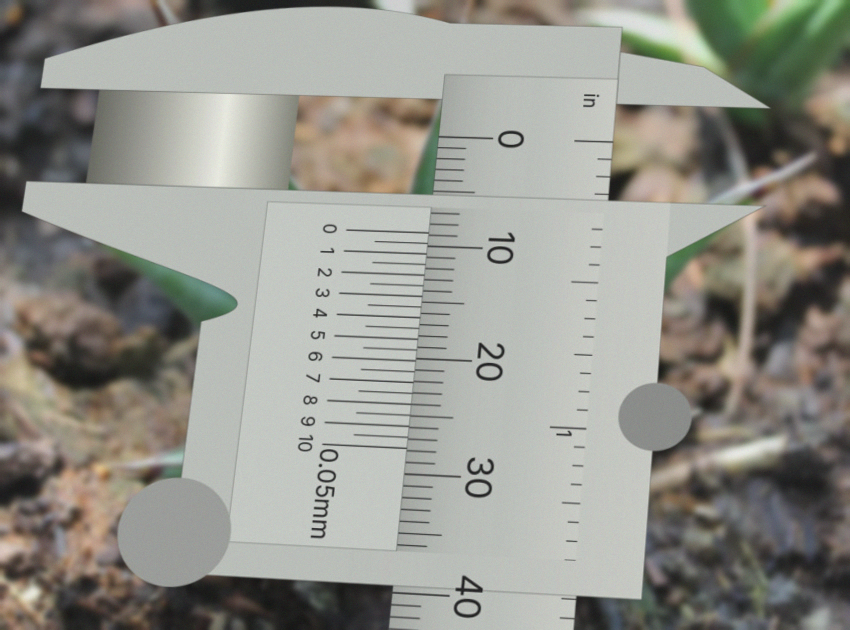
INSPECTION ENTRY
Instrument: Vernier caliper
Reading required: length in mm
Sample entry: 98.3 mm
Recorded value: 8.8 mm
